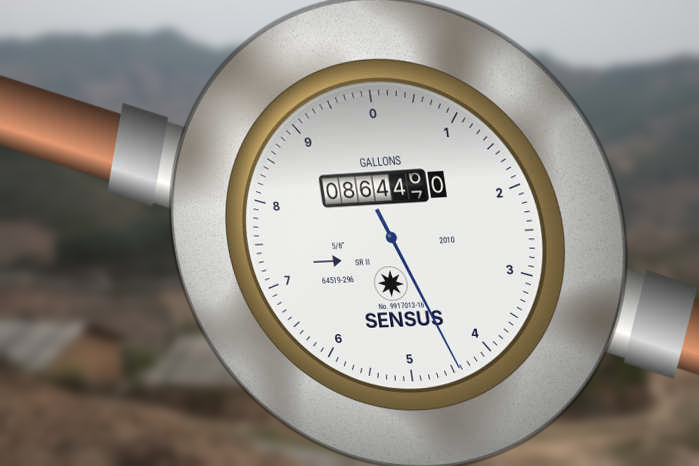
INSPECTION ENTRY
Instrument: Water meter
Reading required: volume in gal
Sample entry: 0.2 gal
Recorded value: 864464.4 gal
